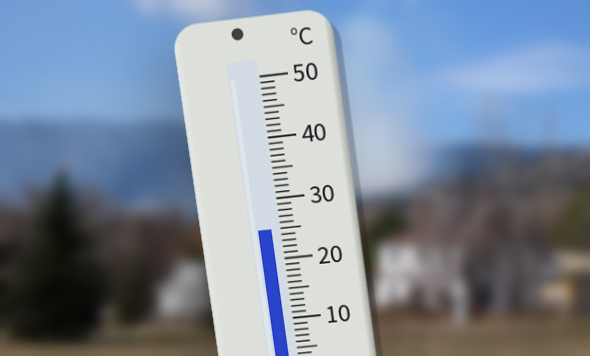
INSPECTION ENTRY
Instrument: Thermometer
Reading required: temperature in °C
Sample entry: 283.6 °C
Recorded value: 25 °C
